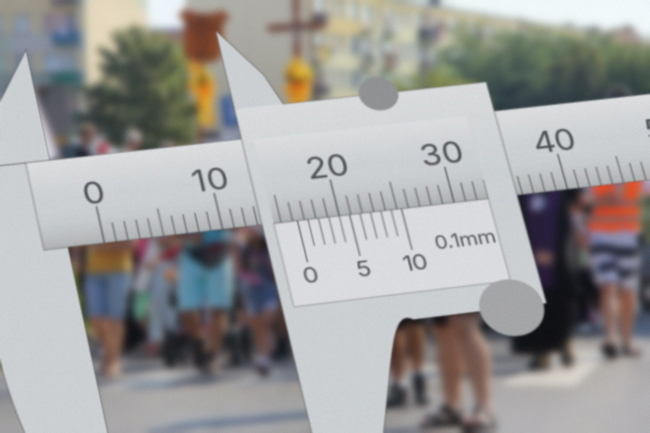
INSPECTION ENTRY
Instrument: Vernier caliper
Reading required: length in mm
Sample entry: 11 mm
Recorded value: 16.4 mm
